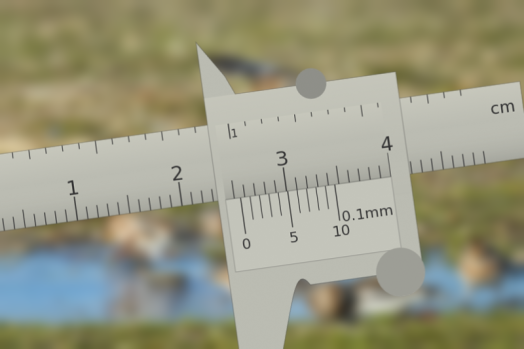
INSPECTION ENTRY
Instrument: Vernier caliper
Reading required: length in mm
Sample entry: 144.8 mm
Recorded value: 25.6 mm
